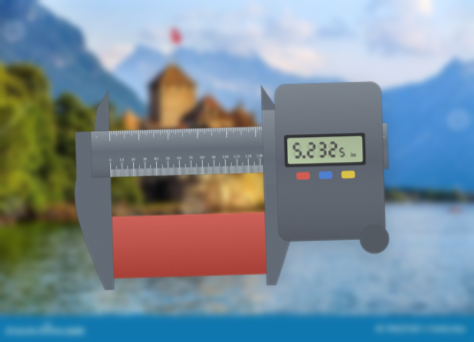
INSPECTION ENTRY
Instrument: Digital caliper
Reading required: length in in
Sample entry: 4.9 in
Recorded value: 5.2325 in
